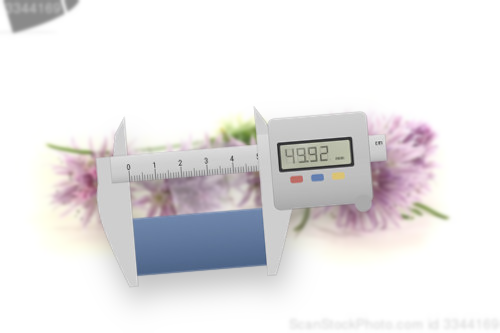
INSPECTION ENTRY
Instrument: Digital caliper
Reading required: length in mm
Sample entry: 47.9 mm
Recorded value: 49.92 mm
